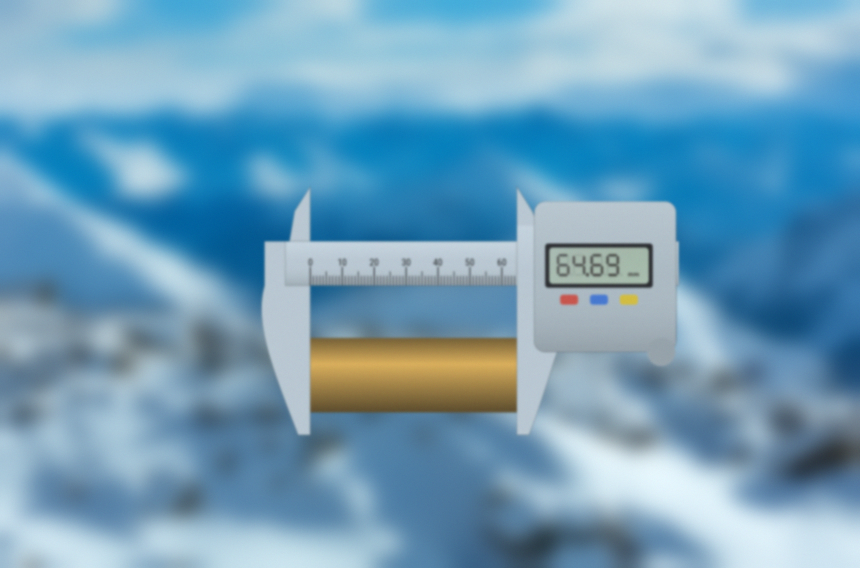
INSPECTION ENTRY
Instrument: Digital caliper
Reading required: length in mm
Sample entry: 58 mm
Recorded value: 64.69 mm
